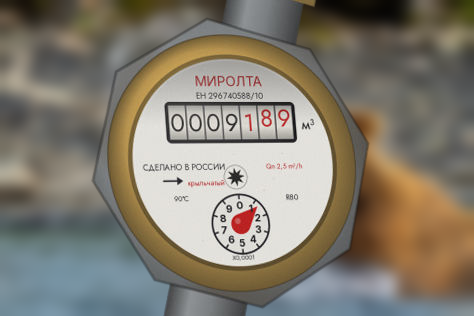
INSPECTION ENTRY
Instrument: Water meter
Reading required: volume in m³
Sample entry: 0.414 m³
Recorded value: 9.1891 m³
